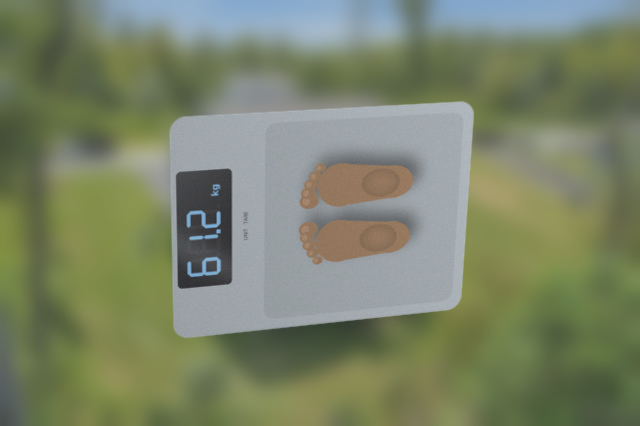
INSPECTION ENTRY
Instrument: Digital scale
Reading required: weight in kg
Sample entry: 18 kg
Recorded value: 61.2 kg
